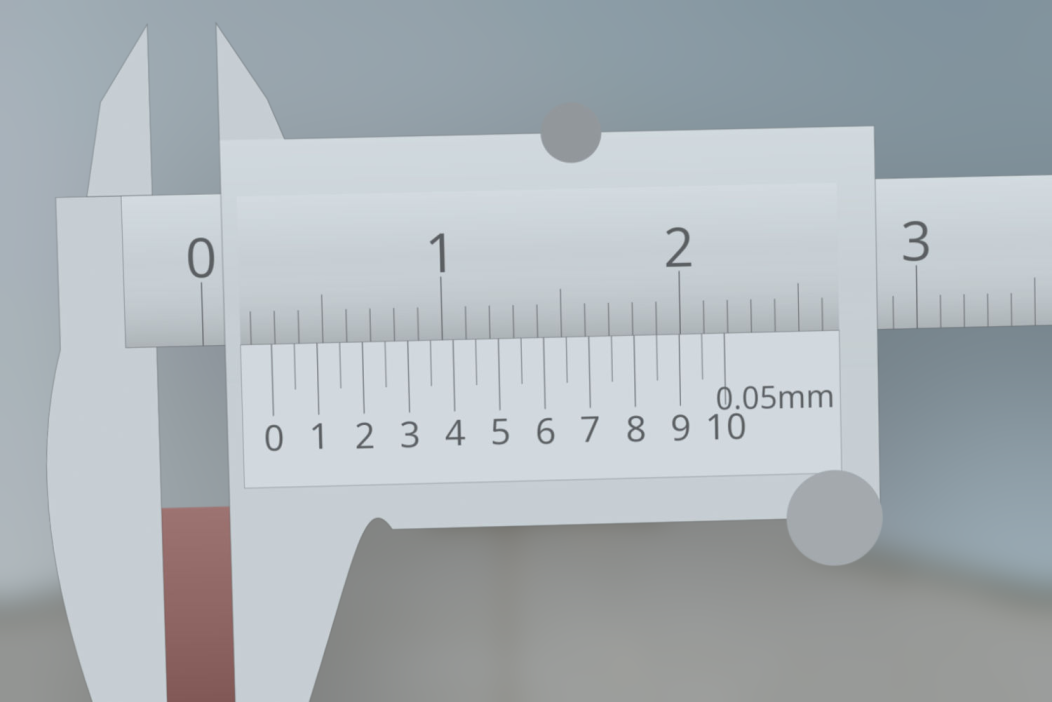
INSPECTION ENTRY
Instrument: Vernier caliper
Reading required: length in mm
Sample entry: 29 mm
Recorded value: 2.85 mm
